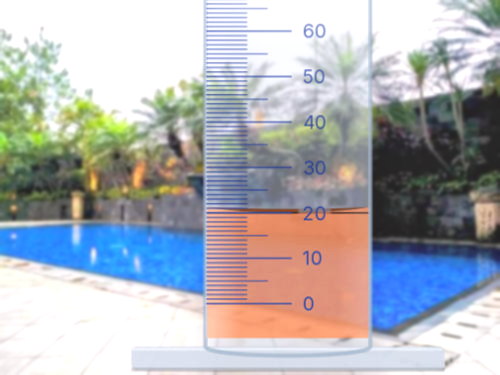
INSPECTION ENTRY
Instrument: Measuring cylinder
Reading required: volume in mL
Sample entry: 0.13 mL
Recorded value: 20 mL
